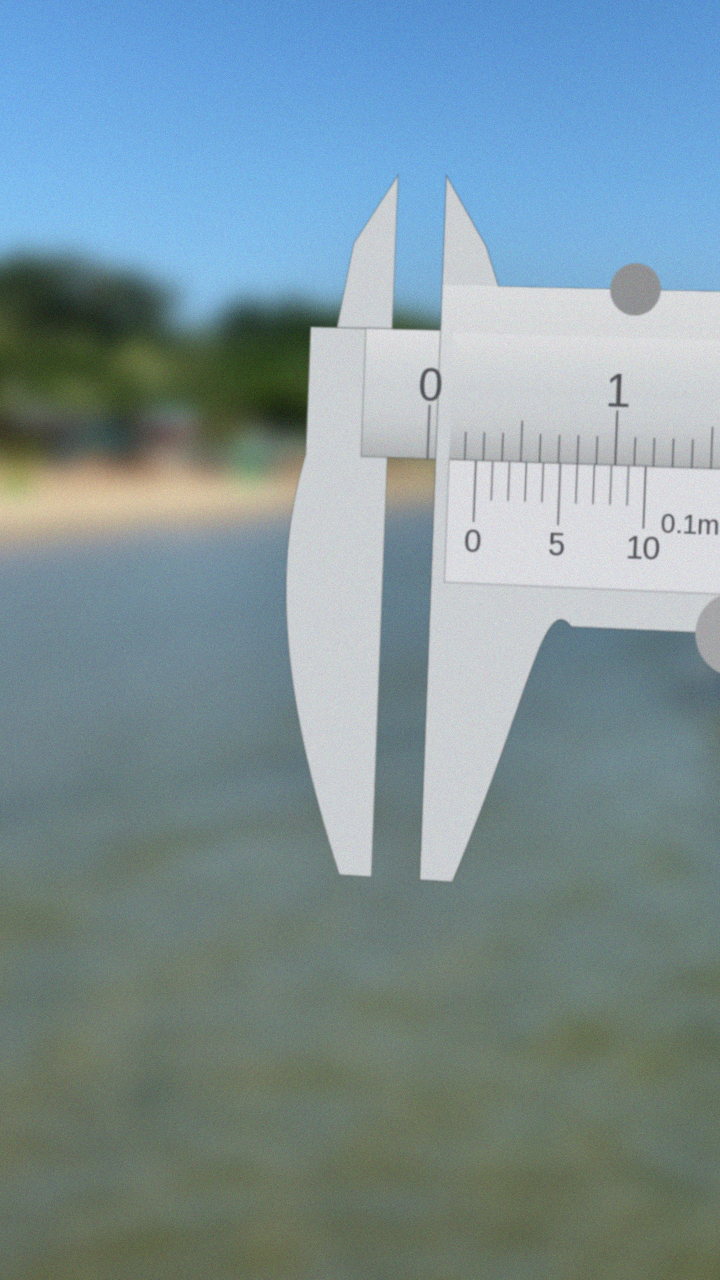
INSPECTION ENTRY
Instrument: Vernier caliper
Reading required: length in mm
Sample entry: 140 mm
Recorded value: 2.6 mm
